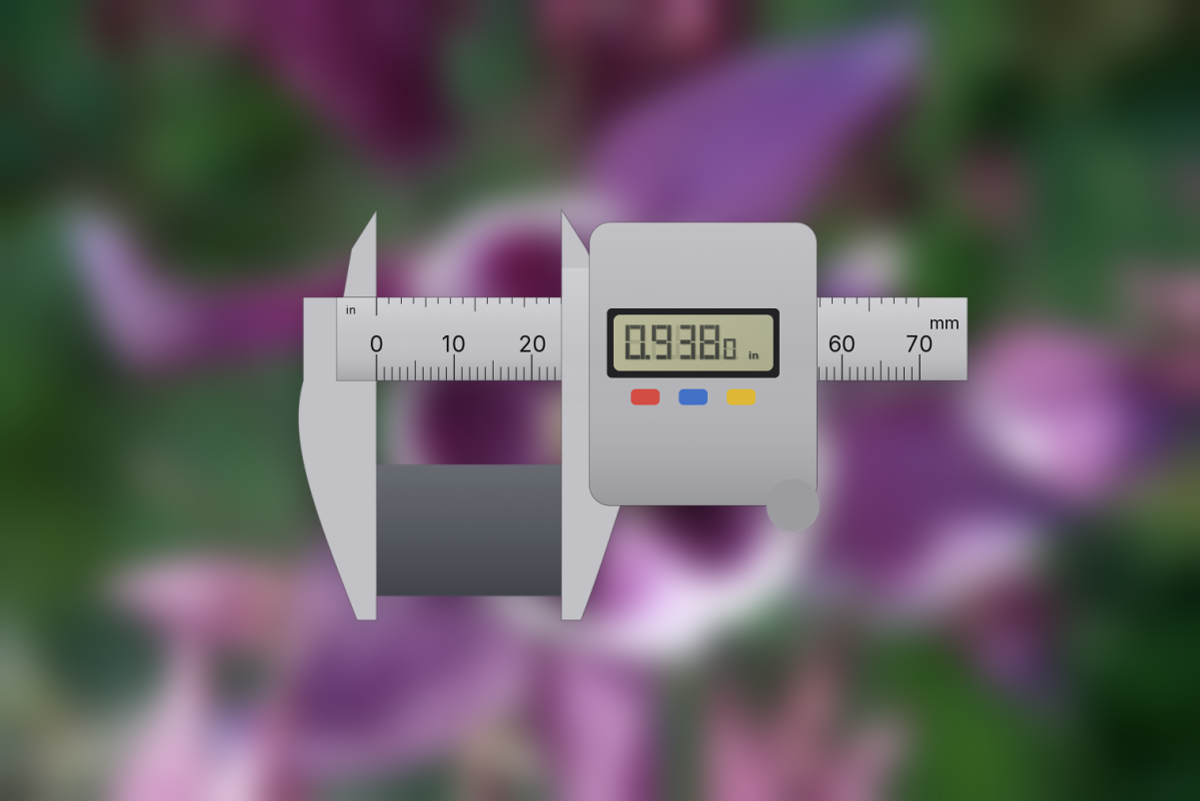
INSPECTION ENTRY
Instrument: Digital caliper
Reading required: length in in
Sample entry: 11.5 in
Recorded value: 0.9380 in
